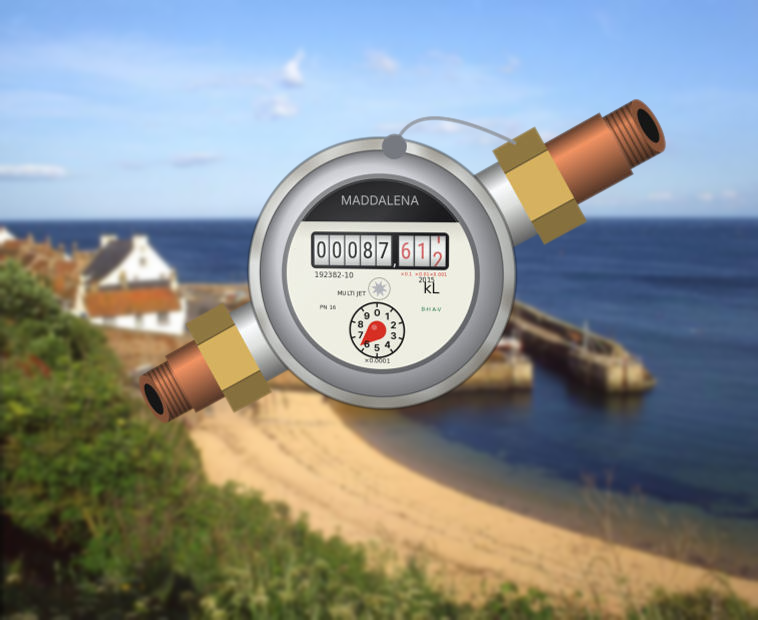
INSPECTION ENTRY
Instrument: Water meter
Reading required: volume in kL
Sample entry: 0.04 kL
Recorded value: 87.6116 kL
